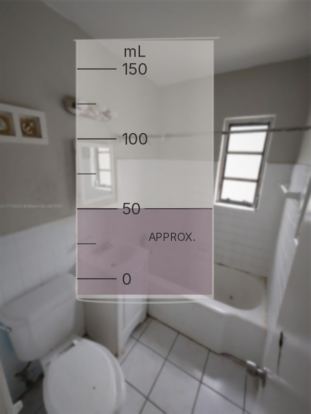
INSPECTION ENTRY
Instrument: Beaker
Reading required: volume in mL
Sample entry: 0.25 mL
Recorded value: 50 mL
